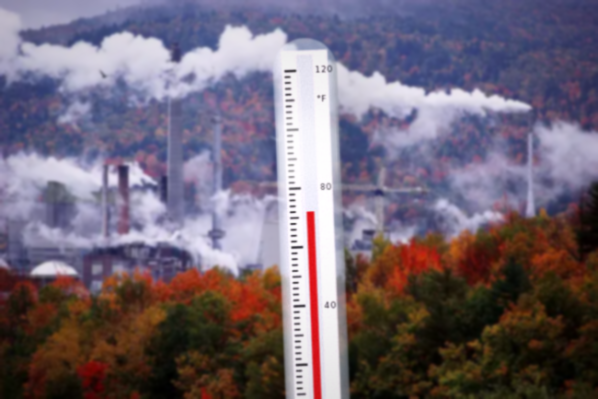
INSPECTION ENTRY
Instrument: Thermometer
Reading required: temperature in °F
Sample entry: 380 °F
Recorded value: 72 °F
